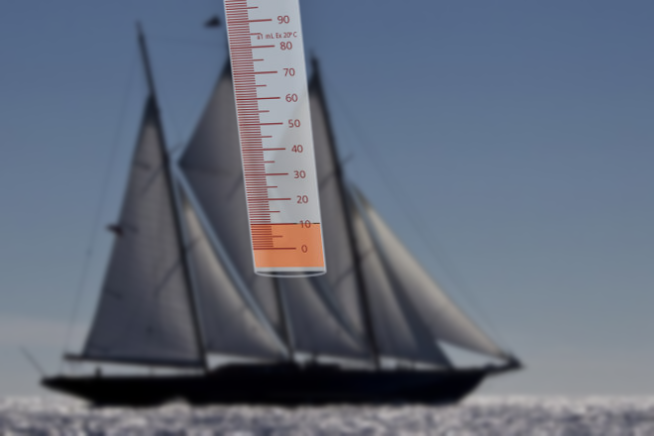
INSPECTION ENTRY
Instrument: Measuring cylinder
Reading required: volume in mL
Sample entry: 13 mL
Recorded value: 10 mL
